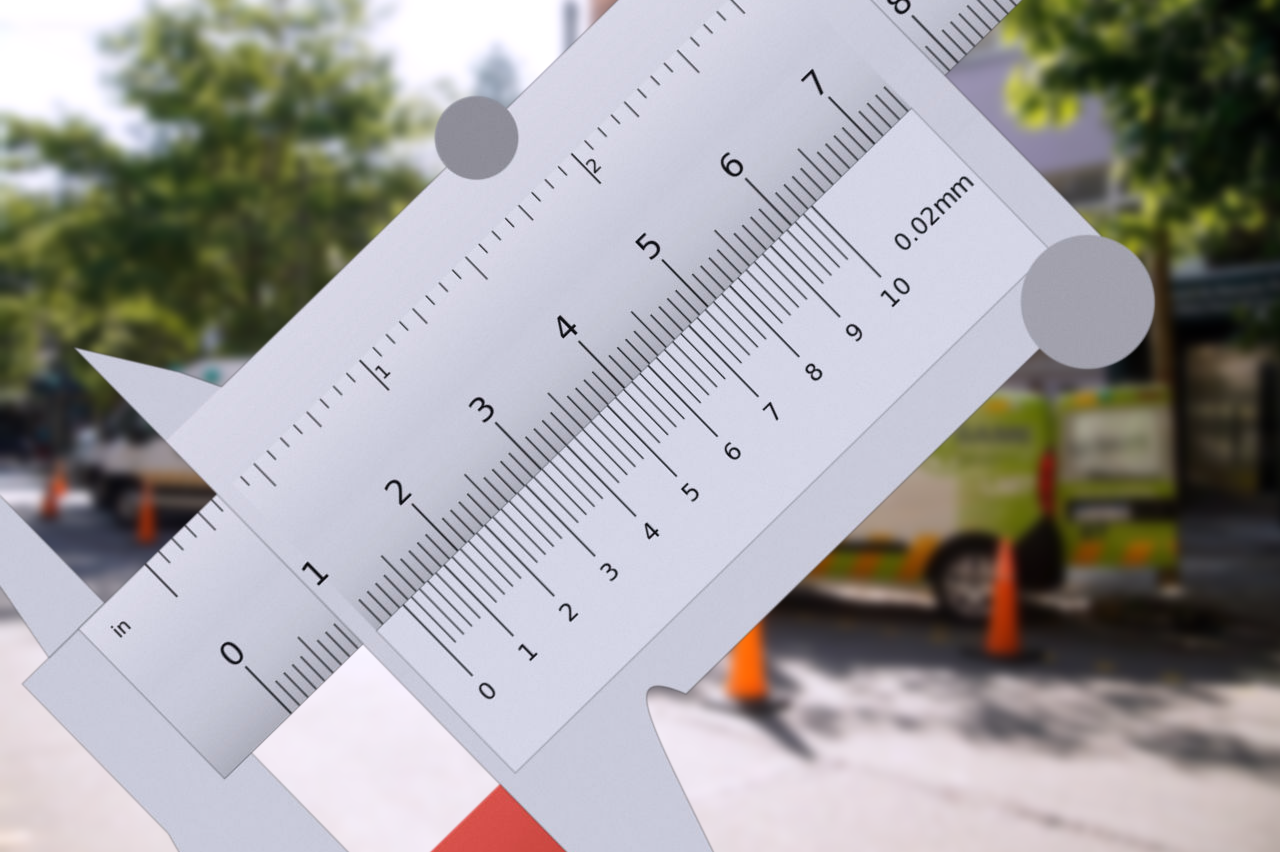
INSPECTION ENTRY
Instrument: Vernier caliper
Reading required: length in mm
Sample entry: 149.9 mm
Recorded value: 13.4 mm
